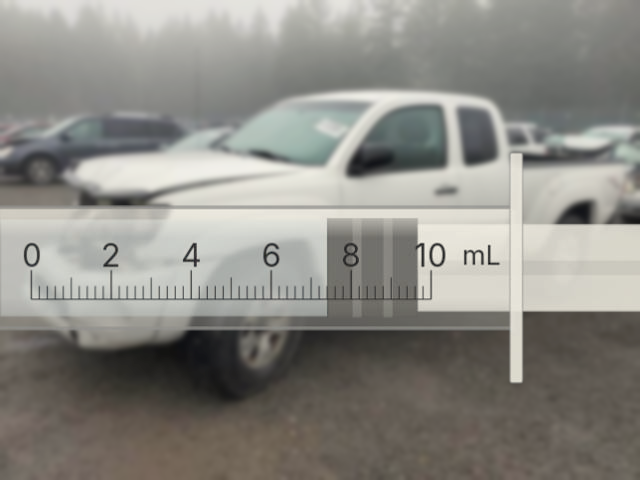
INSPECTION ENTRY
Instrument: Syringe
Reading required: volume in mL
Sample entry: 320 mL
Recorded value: 7.4 mL
